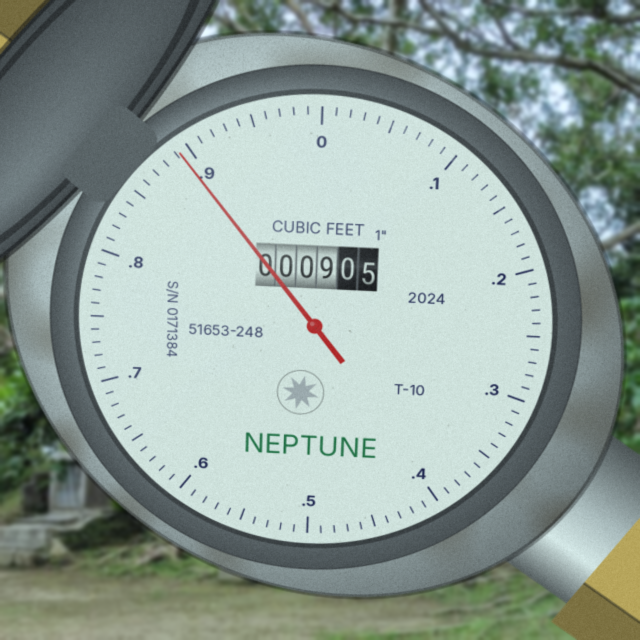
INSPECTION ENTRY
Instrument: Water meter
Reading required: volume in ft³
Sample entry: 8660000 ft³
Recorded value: 904.89 ft³
